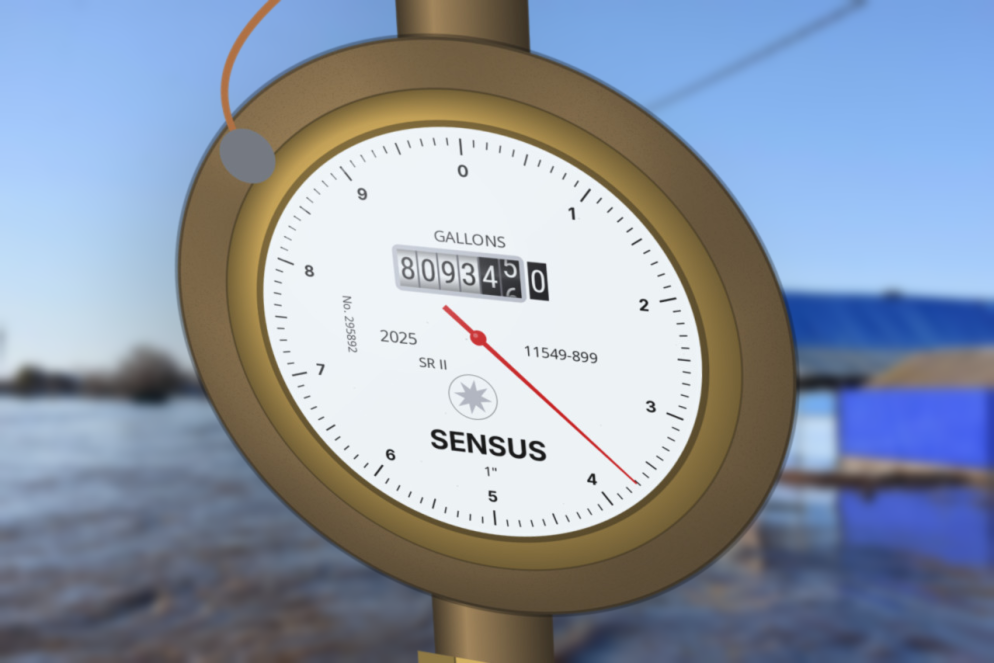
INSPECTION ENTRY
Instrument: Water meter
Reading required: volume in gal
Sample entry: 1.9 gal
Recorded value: 8093453.7 gal
